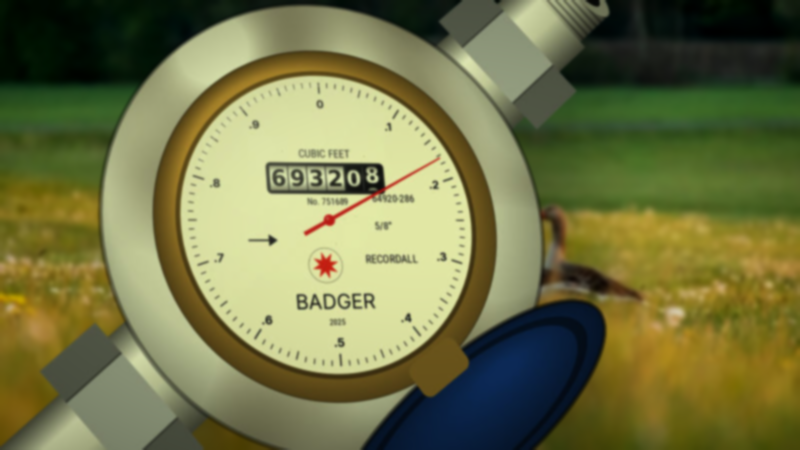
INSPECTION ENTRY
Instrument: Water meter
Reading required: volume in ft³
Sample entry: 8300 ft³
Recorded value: 693208.17 ft³
